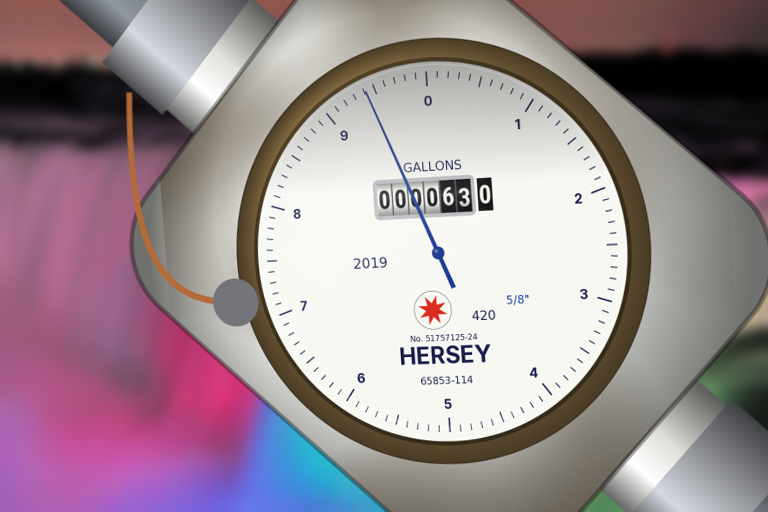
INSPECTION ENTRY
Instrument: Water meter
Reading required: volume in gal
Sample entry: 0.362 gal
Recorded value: 629.4 gal
